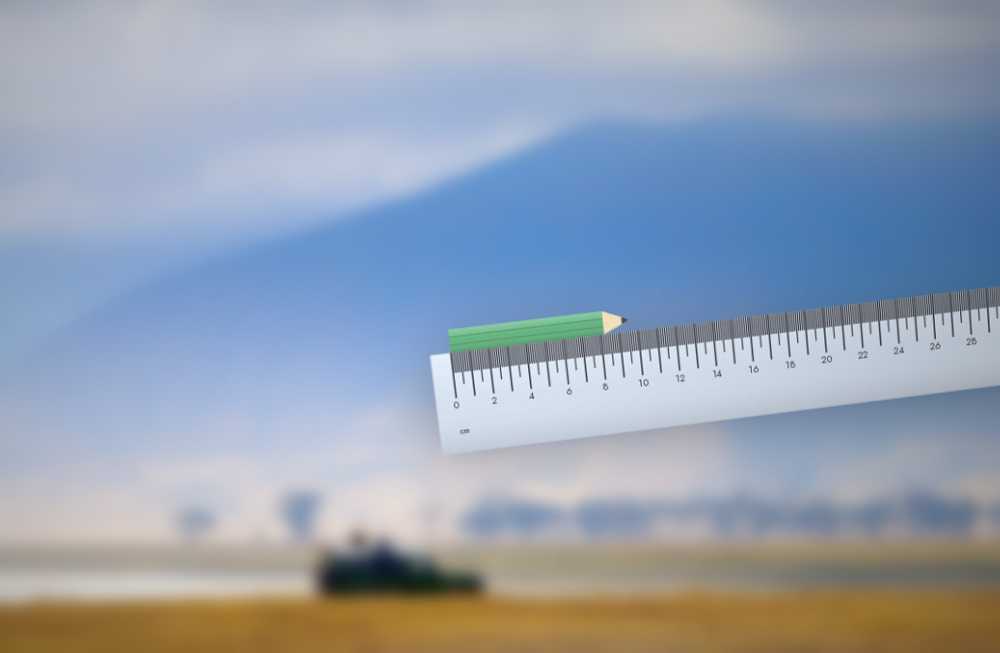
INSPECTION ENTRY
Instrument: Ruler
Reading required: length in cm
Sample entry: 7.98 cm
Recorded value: 9.5 cm
